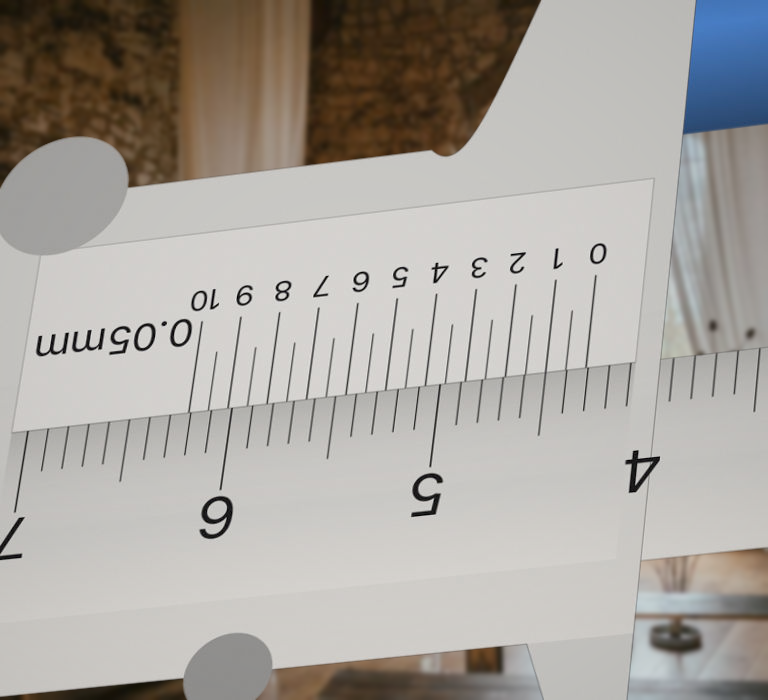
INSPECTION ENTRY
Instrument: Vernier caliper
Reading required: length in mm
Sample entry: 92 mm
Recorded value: 43.1 mm
